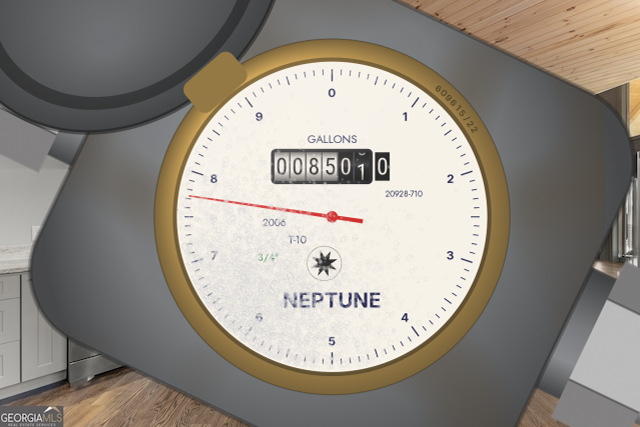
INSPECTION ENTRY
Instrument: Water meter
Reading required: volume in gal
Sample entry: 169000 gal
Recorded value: 85007.7 gal
